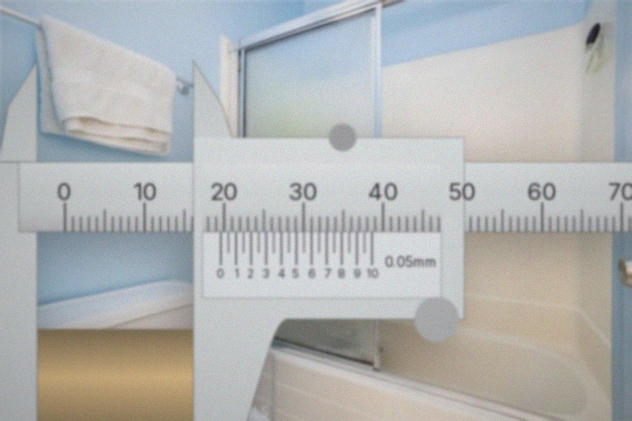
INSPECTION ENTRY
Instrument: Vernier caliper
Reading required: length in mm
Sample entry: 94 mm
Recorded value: 19.6 mm
